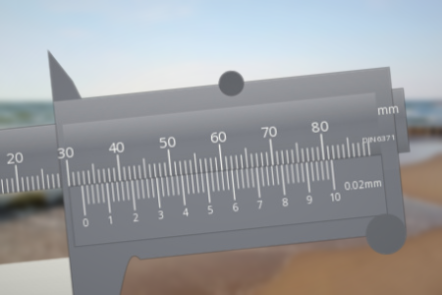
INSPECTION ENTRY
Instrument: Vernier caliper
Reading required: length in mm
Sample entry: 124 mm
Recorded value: 32.5 mm
